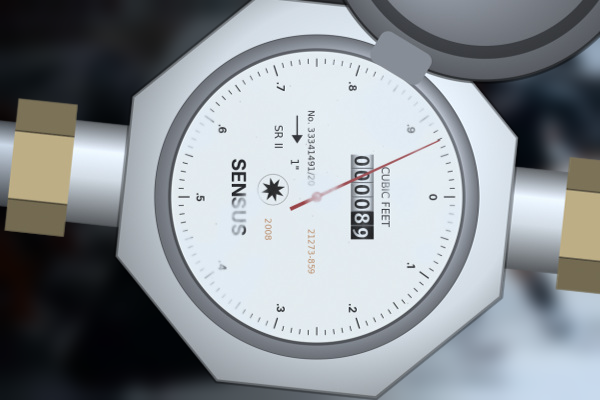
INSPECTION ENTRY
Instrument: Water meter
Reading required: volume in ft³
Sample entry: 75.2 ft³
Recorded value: 88.93 ft³
